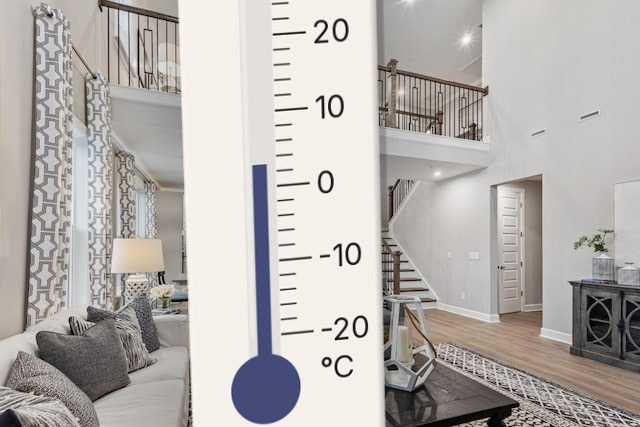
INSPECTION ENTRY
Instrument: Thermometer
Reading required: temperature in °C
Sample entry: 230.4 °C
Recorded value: 3 °C
